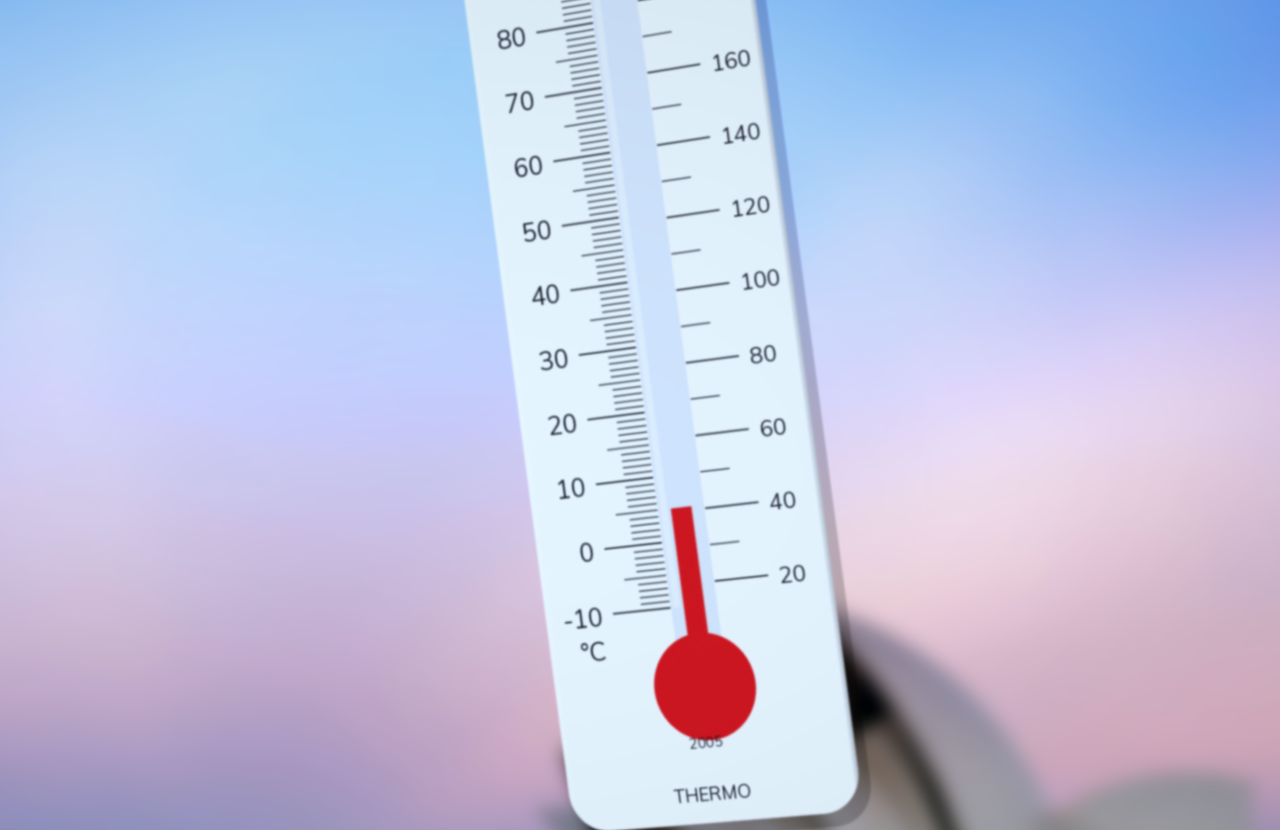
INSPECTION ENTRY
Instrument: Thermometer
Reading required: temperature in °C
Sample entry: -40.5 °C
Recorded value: 5 °C
